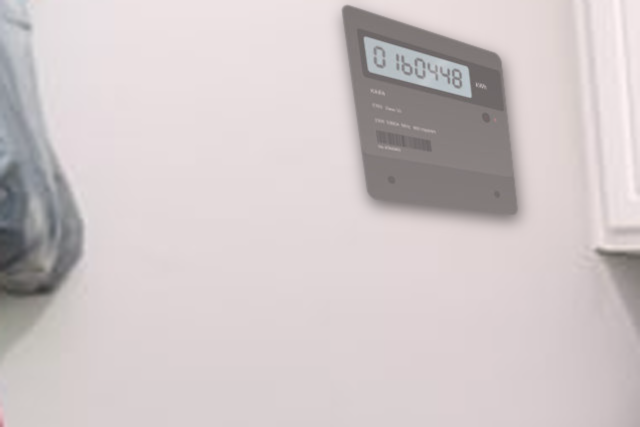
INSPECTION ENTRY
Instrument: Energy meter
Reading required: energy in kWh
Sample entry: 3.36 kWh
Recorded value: 160448 kWh
